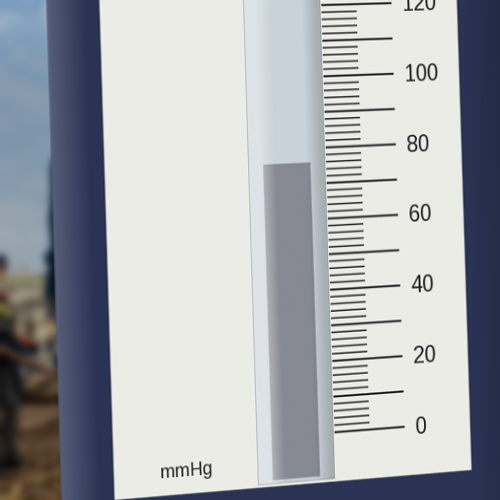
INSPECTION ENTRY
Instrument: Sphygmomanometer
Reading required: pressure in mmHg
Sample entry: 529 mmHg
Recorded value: 76 mmHg
